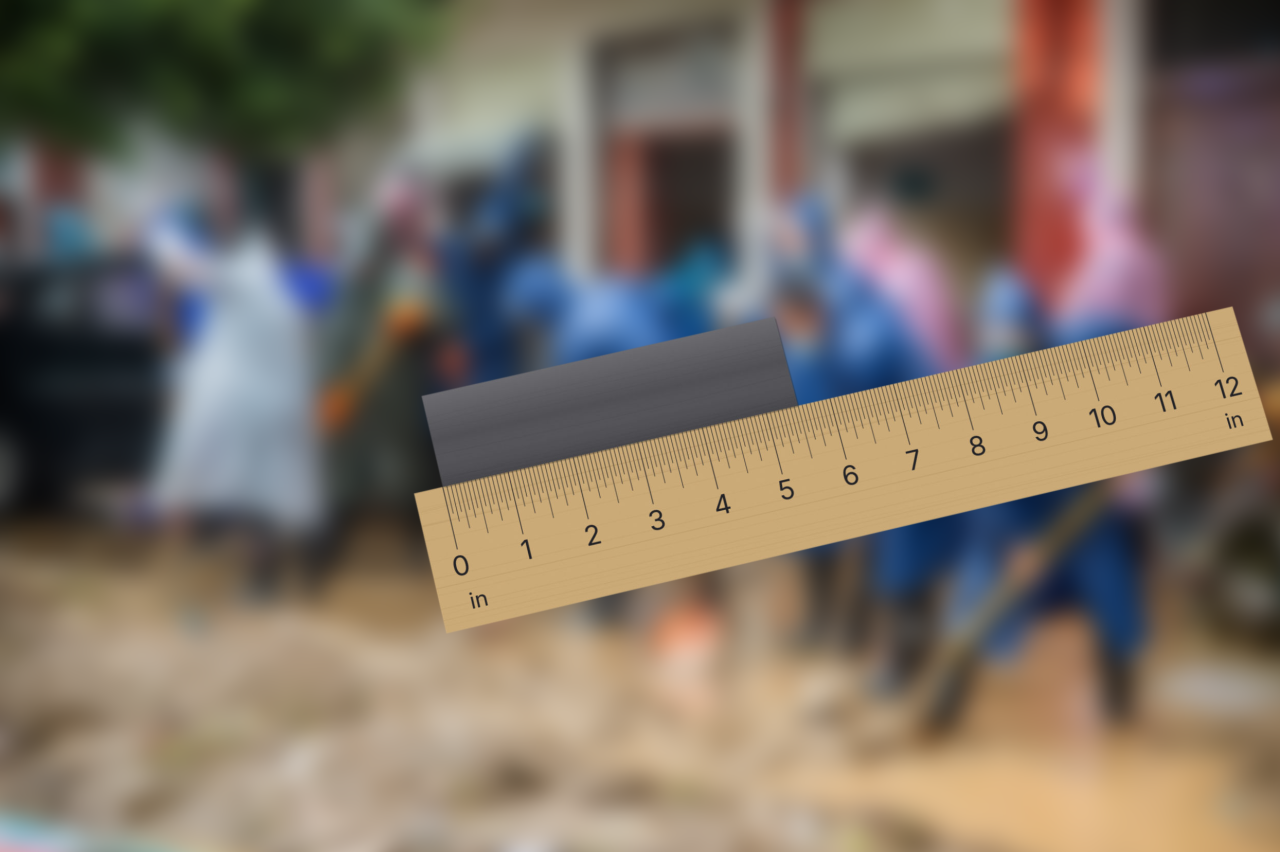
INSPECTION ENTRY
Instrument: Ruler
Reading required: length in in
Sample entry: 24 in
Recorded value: 5.5 in
